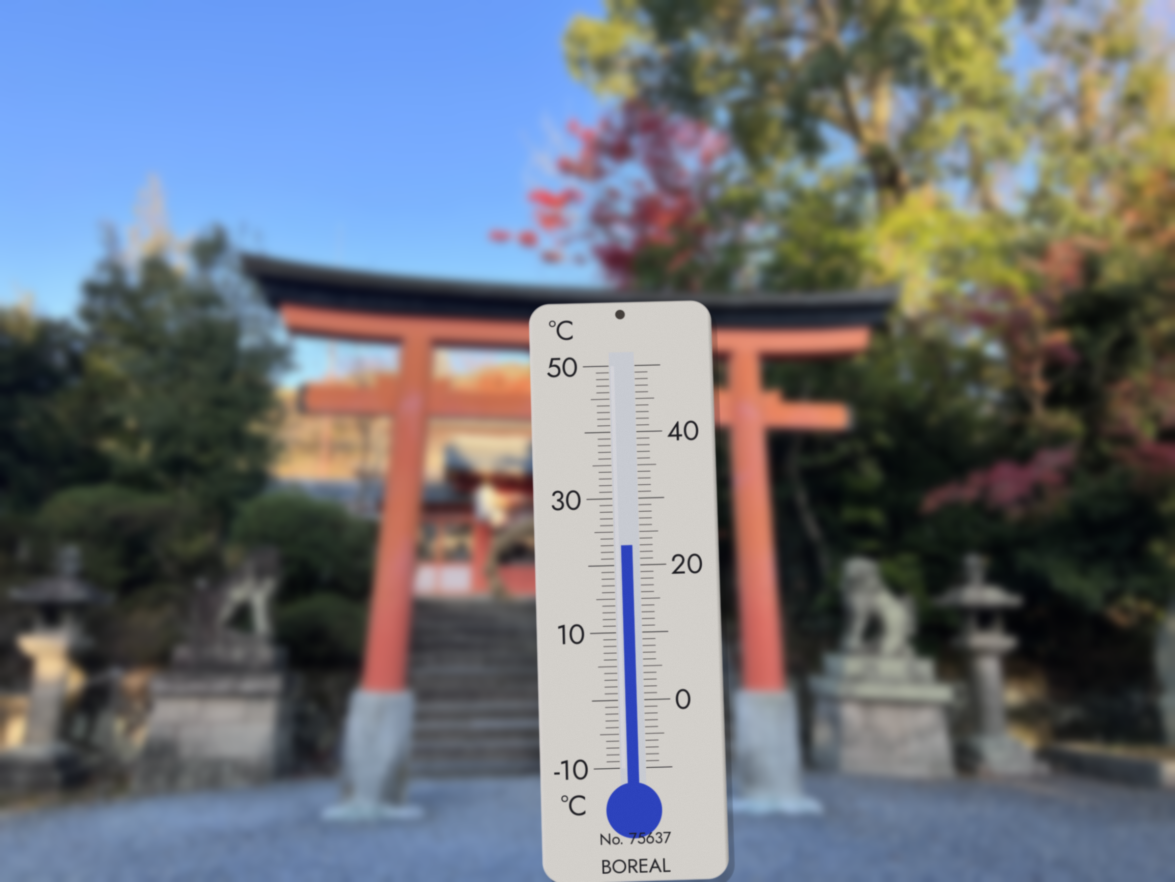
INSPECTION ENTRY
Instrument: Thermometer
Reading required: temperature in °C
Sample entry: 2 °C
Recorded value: 23 °C
